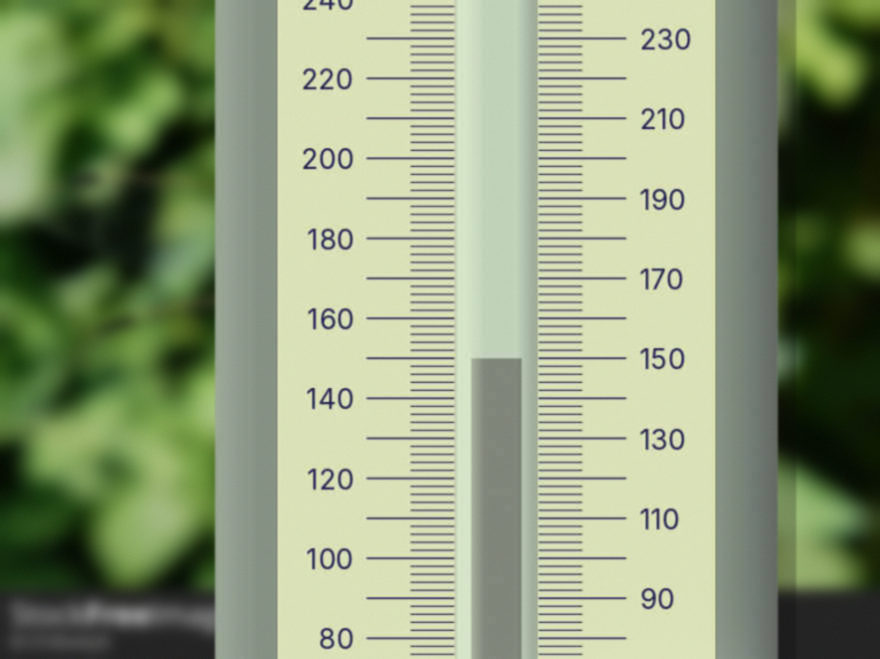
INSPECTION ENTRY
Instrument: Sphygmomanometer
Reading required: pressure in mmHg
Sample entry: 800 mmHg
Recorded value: 150 mmHg
